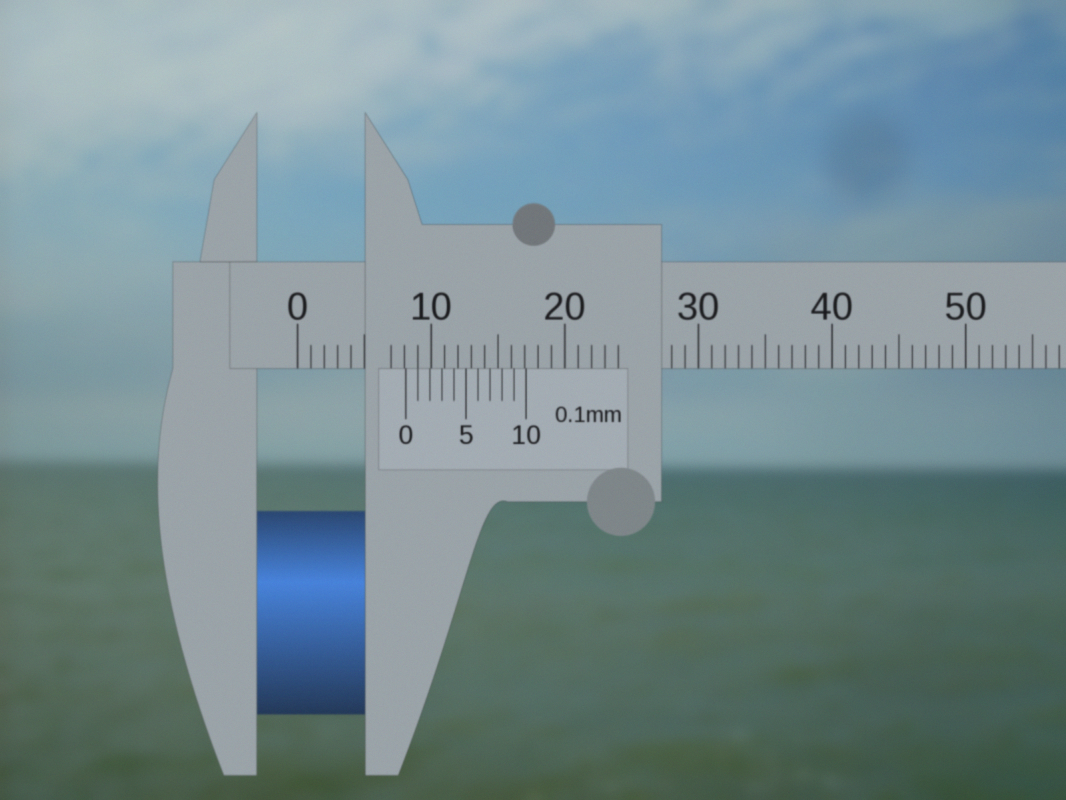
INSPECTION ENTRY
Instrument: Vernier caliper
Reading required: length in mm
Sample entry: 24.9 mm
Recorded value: 8.1 mm
